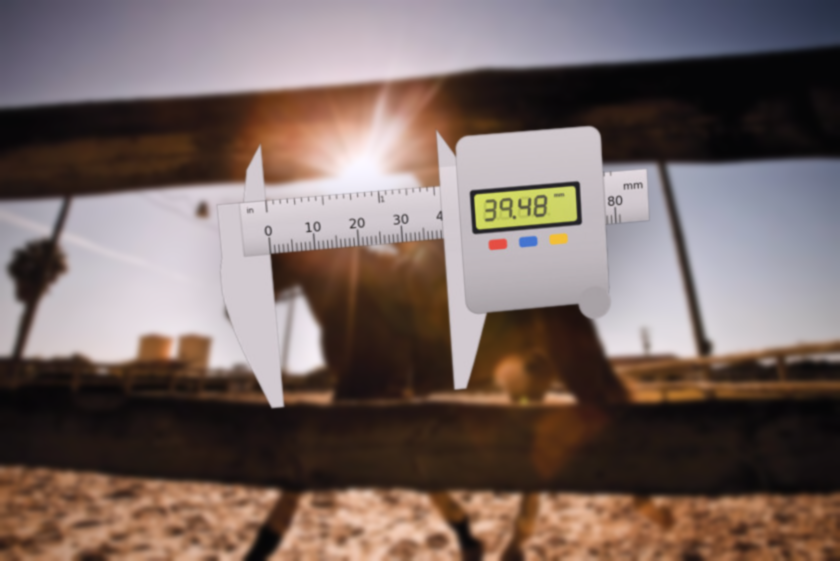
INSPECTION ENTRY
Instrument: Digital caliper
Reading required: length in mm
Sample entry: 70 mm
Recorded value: 39.48 mm
